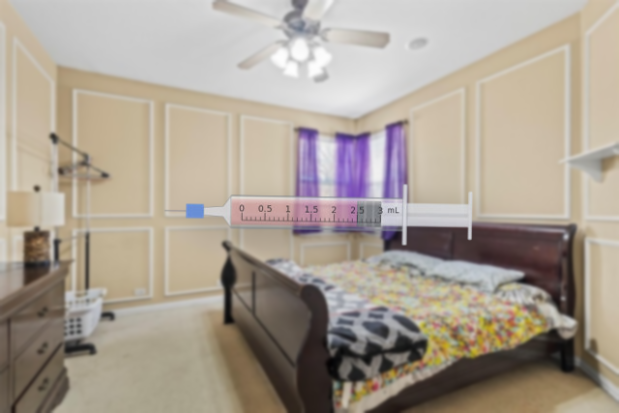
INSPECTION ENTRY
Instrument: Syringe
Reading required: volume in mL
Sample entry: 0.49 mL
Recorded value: 2.5 mL
